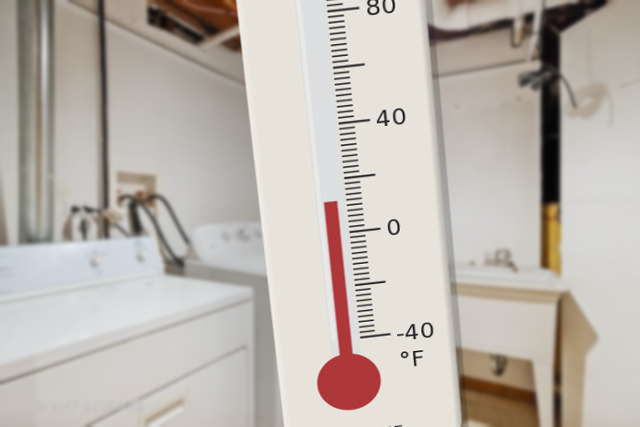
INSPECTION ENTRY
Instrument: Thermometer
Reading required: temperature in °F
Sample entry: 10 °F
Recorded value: 12 °F
